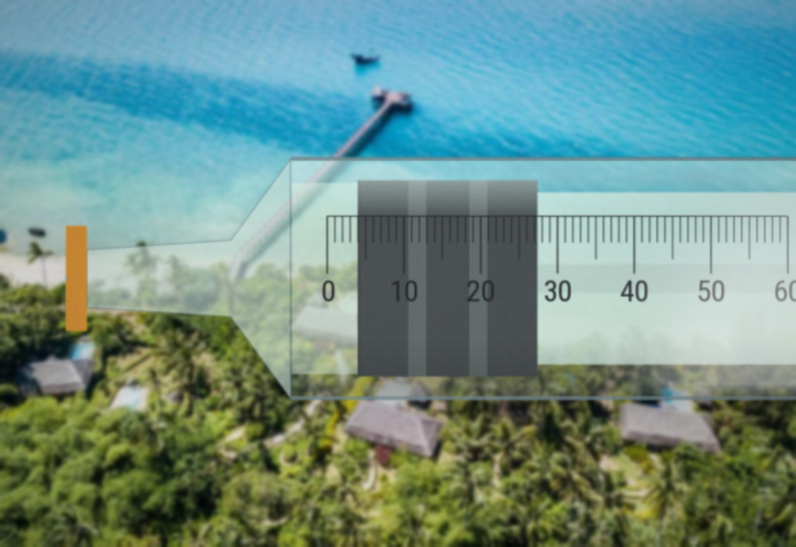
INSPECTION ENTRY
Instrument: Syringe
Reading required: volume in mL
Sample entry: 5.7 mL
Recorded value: 4 mL
